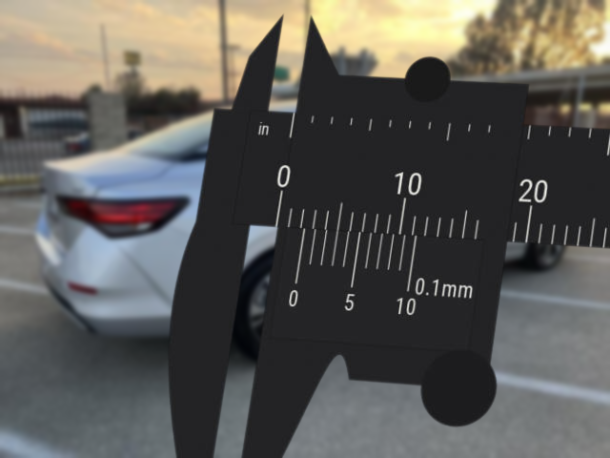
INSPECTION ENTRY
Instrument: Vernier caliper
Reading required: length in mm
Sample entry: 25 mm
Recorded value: 2.3 mm
